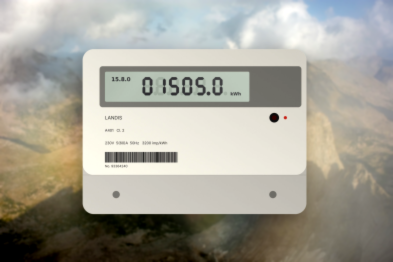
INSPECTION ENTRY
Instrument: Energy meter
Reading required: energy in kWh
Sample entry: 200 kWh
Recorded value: 1505.0 kWh
